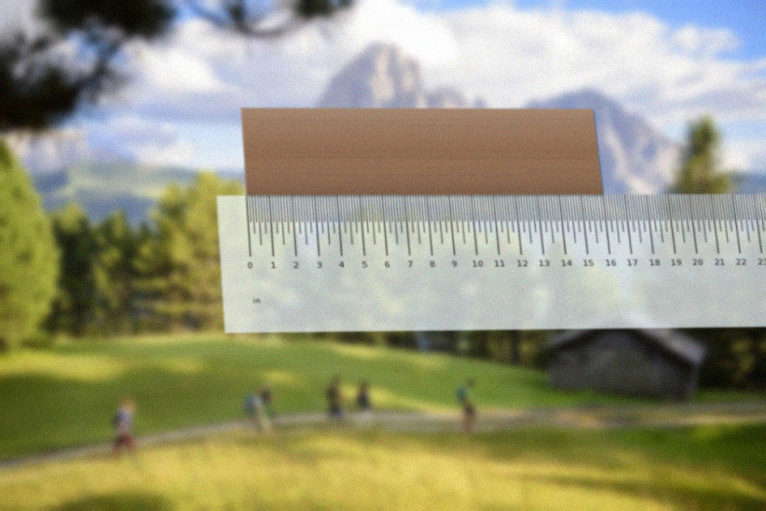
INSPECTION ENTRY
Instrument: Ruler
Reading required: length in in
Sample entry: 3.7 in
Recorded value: 16 in
